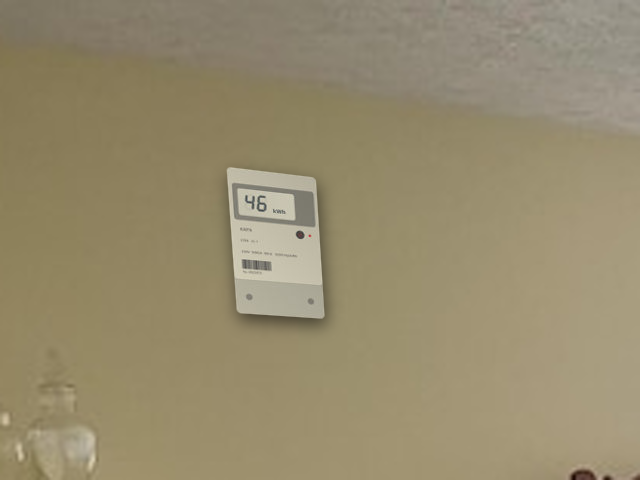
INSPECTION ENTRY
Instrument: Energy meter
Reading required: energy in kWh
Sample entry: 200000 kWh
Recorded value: 46 kWh
